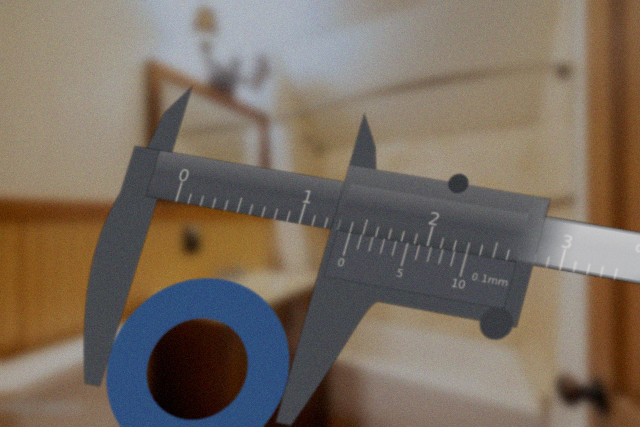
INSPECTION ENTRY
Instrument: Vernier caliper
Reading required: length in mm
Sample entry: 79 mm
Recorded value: 14.0 mm
